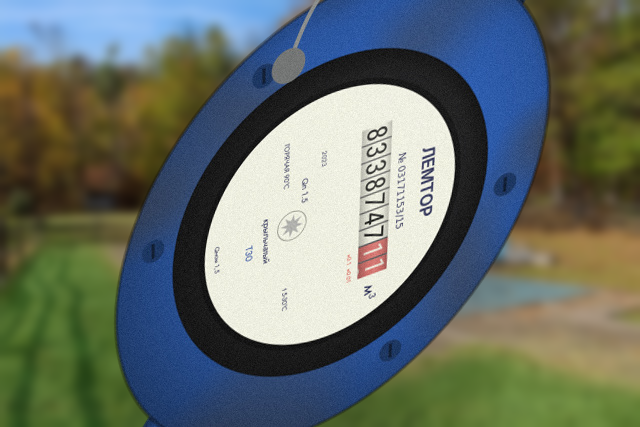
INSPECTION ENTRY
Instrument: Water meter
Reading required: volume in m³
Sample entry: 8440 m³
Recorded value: 8338747.11 m³
